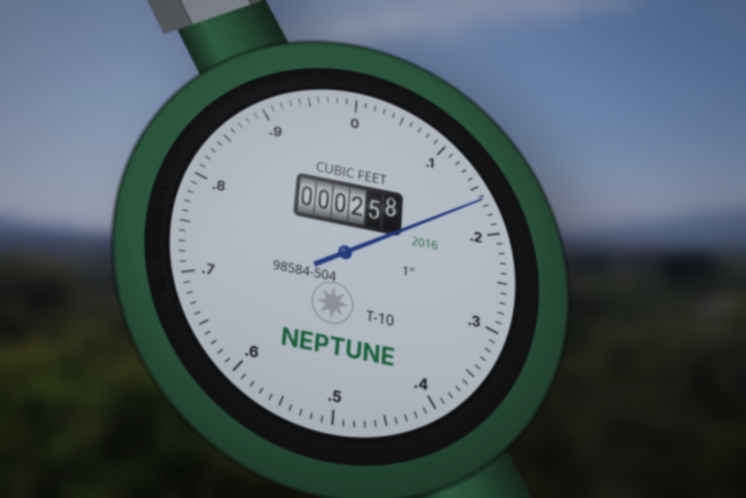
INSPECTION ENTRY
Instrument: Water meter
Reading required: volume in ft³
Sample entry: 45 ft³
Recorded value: 258.16 ft³
